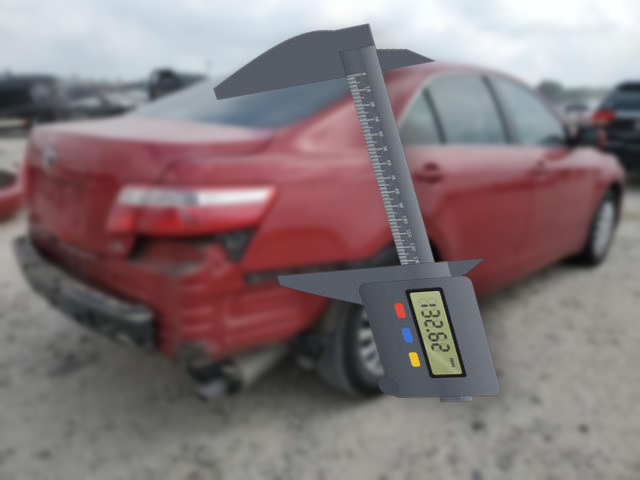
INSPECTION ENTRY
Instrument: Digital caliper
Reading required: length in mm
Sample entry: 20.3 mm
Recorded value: 132.62 mm
